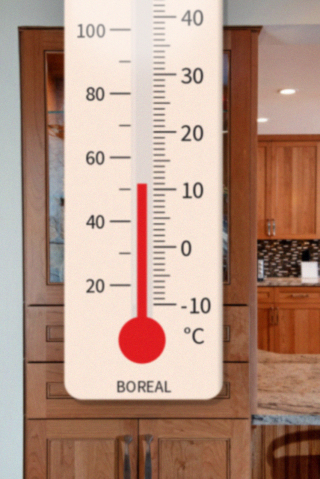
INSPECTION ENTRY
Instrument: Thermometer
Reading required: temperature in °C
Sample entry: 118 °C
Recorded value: 11 °C
